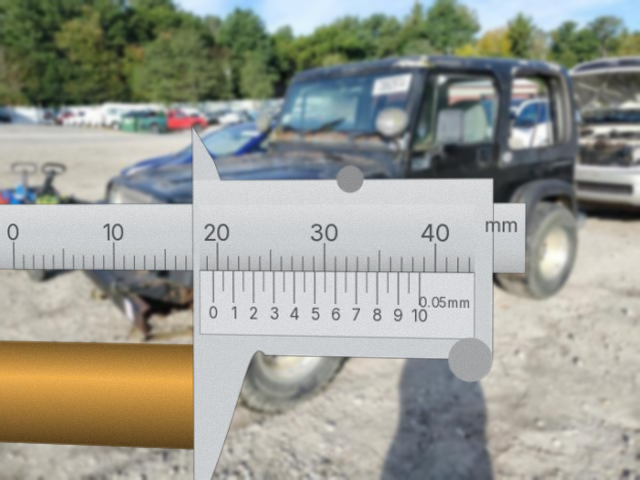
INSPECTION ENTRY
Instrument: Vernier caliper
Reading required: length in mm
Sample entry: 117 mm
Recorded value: 19.6 mm
